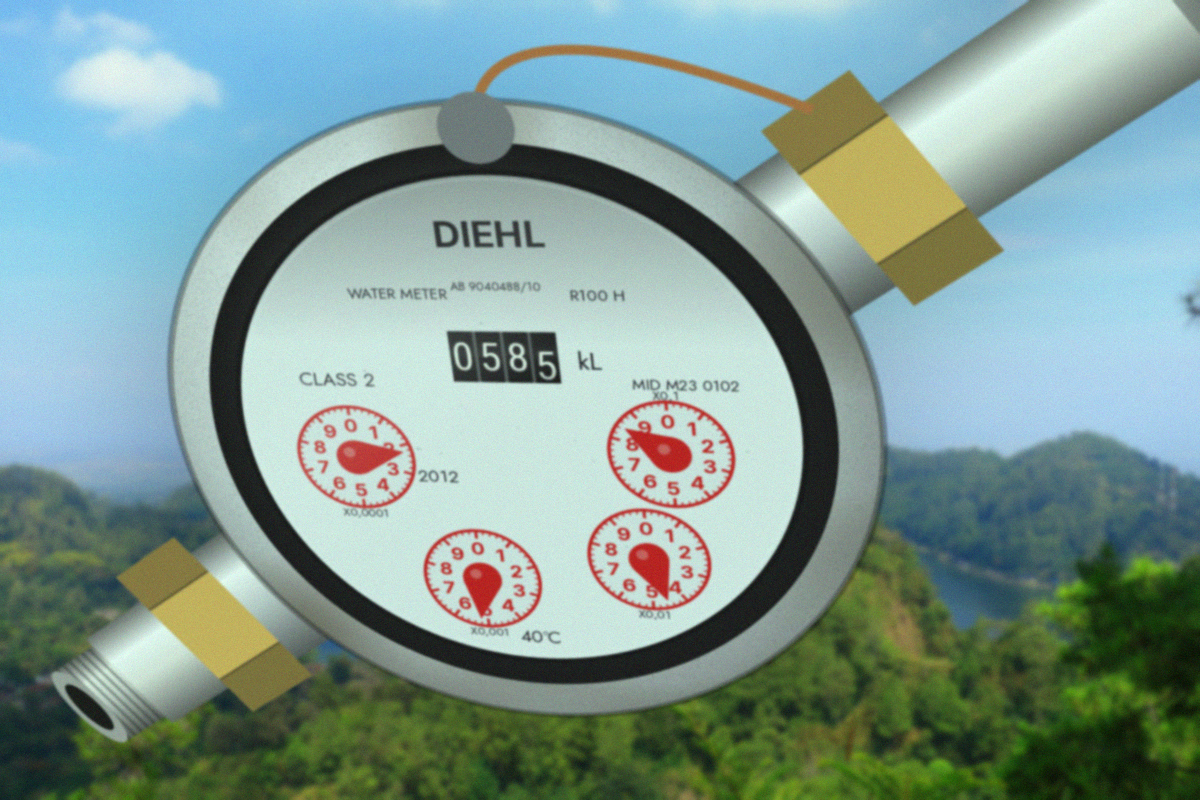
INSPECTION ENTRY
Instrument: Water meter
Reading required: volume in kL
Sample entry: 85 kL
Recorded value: 584.8452 kL
